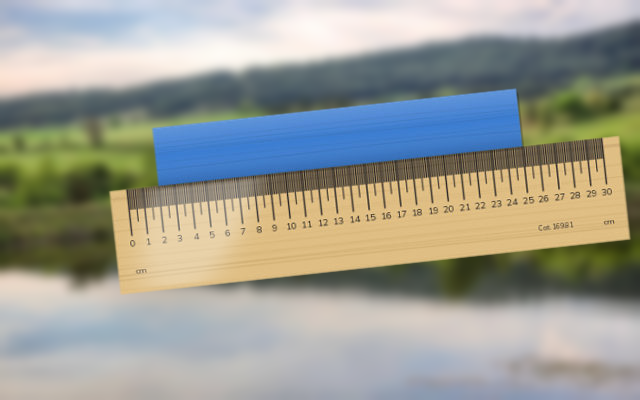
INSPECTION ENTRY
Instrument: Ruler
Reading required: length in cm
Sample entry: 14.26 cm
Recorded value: 23 cm
